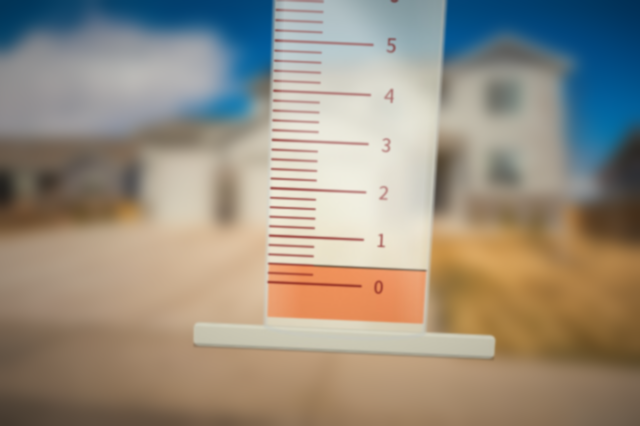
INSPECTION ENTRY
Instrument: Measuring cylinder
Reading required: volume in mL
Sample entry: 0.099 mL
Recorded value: 0.4 mL
